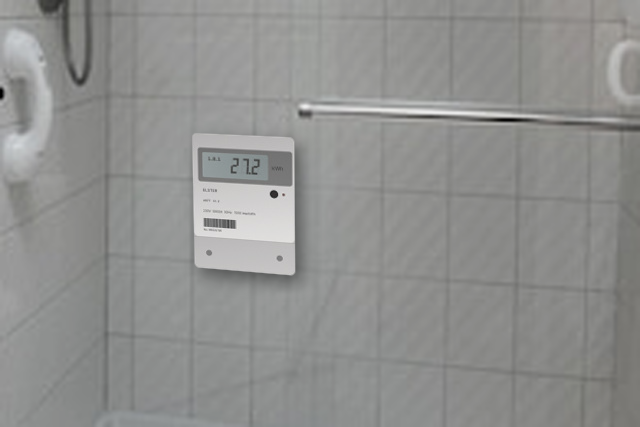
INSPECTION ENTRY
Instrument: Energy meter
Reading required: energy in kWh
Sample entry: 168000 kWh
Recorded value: 27.2 kWh
